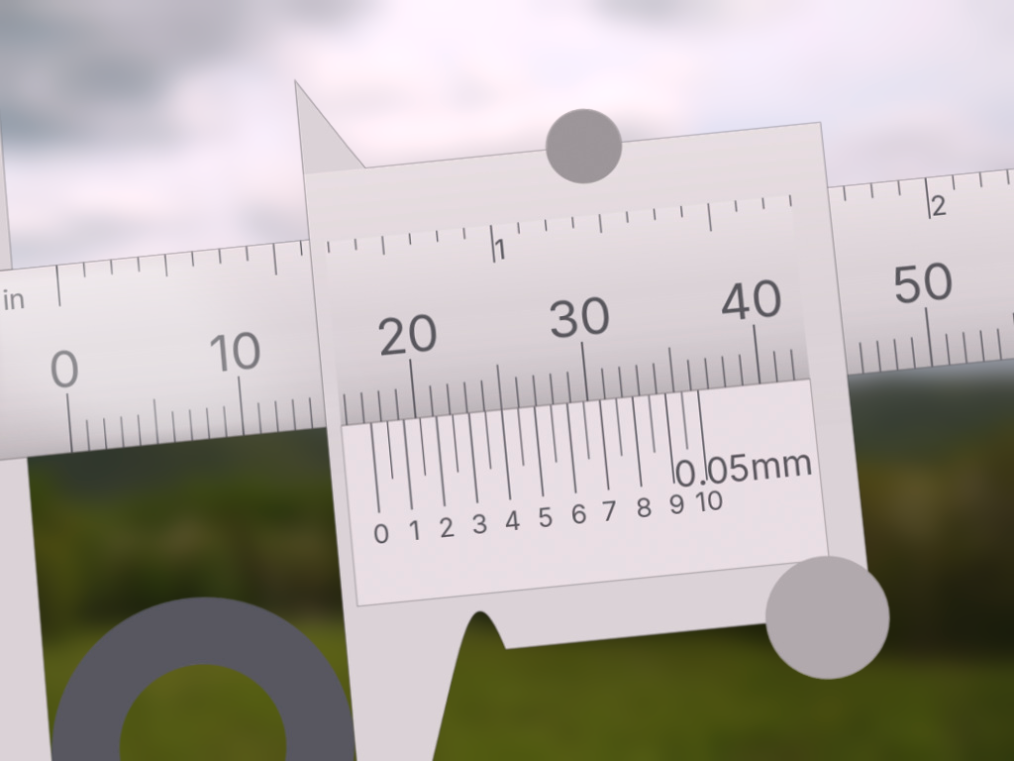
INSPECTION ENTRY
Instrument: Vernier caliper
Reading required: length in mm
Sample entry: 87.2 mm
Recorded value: 17.4 mm
